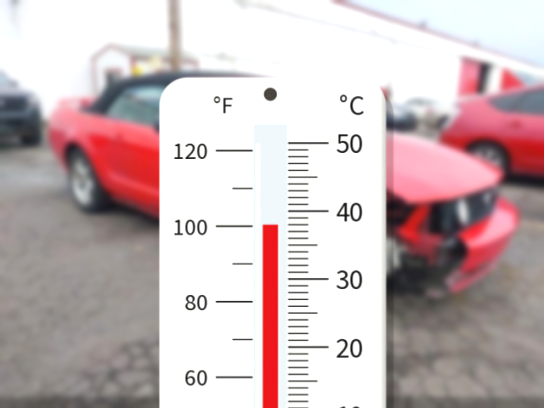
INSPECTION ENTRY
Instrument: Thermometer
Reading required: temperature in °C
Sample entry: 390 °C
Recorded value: 38 °C
